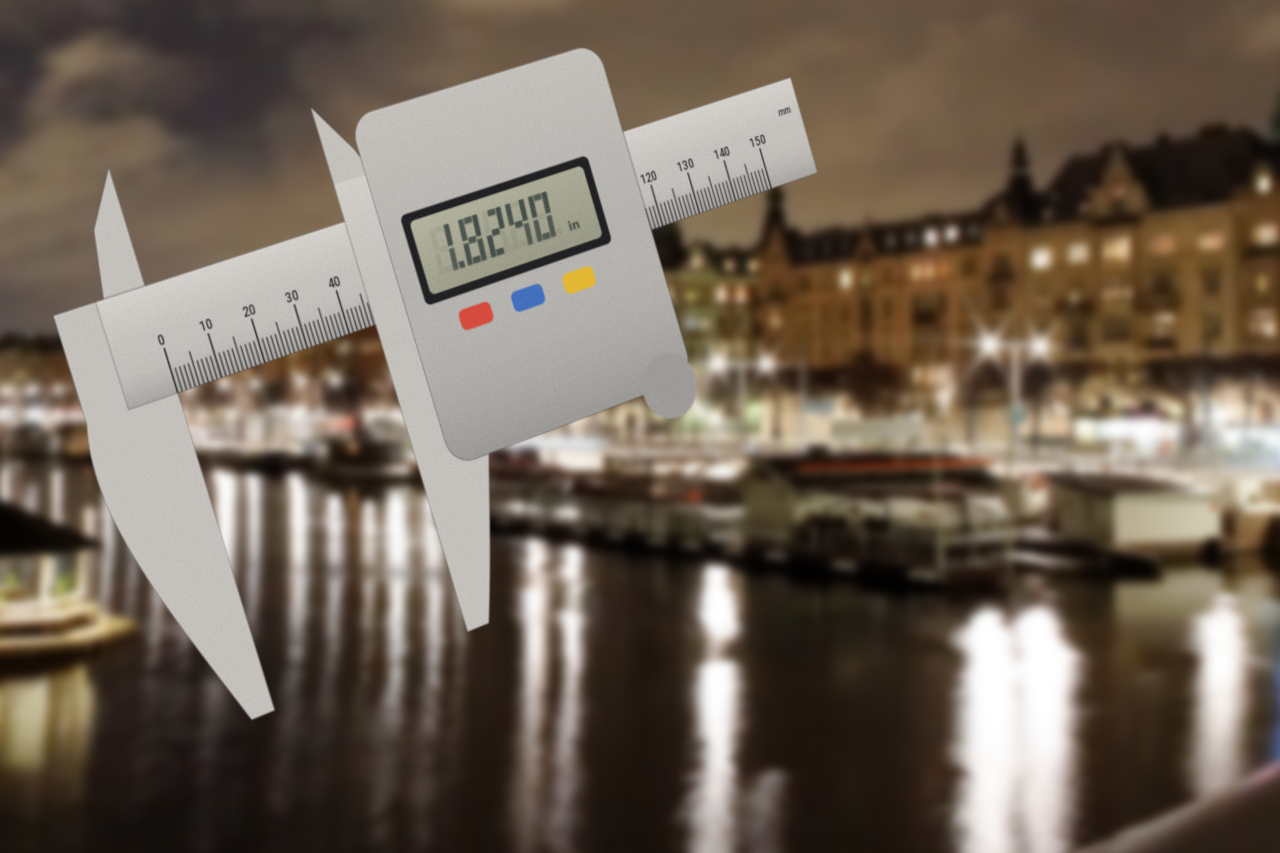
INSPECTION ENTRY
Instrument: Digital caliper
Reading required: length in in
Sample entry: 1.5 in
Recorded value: 1.8240 in
